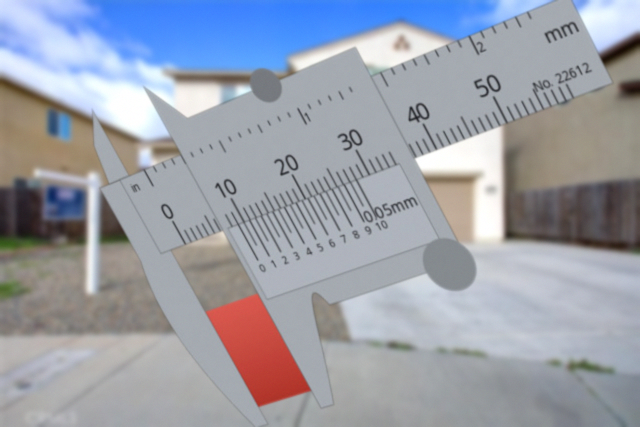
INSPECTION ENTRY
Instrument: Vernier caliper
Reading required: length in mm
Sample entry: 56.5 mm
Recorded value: 9.0 mm
